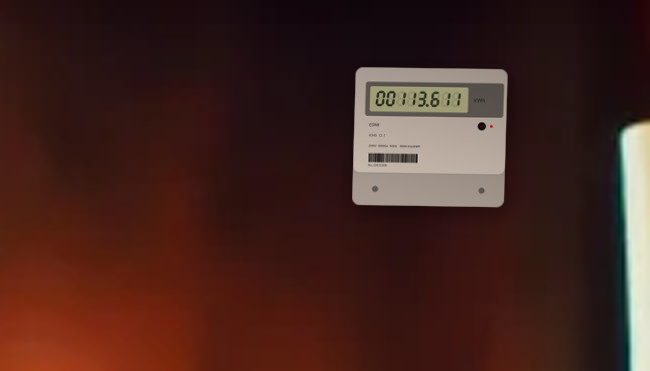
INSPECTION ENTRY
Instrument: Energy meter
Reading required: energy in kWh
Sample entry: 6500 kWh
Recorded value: 113.611 kWh
